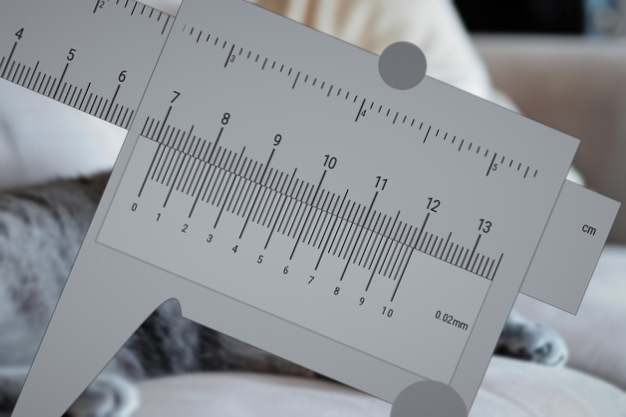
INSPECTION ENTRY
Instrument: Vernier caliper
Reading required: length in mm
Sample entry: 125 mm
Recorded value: 70.8 mm
